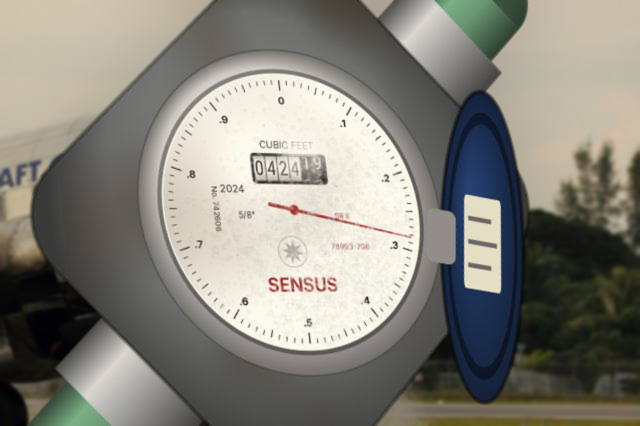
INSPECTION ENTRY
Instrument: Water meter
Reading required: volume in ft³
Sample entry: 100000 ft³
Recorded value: 42419.28 ft³
